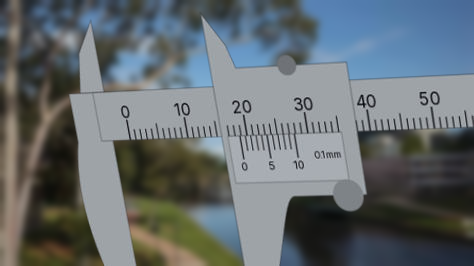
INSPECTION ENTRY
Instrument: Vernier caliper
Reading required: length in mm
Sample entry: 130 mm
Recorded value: 18.8 mm
